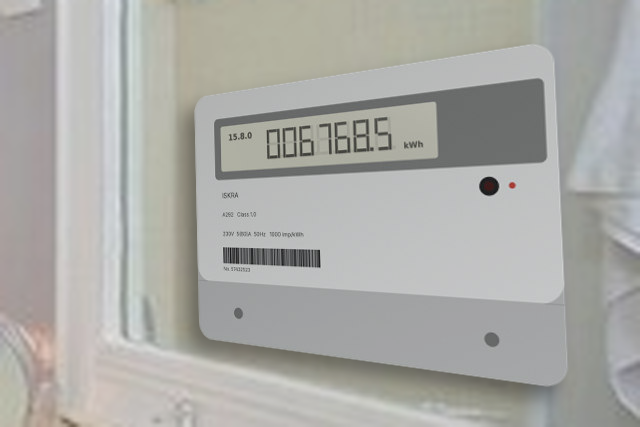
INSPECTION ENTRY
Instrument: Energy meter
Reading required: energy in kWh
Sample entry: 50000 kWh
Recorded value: 6768.5 kWh
